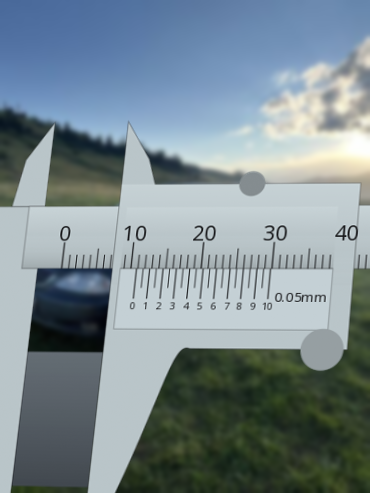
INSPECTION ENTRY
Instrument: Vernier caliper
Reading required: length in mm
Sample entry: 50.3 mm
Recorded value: 10.8 mm
